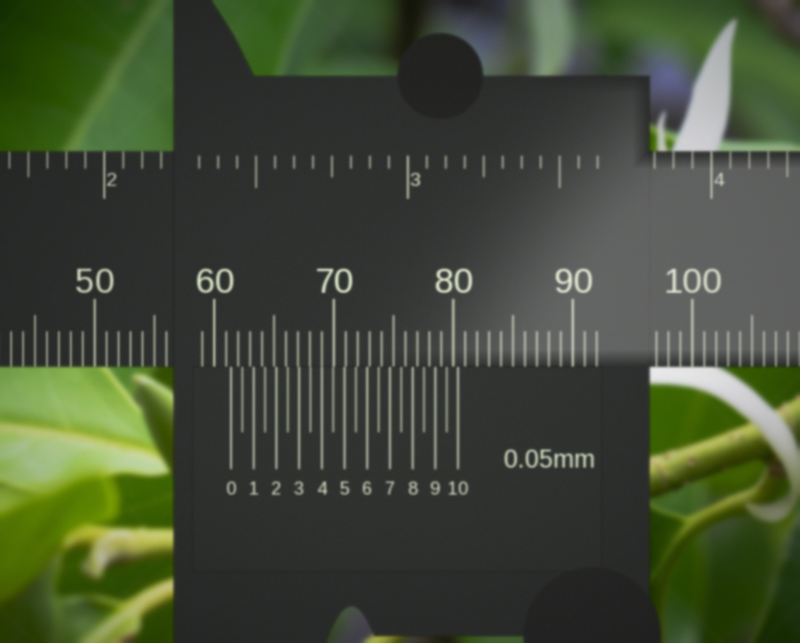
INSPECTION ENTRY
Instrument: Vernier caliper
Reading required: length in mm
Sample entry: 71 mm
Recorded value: 61.4 mm
